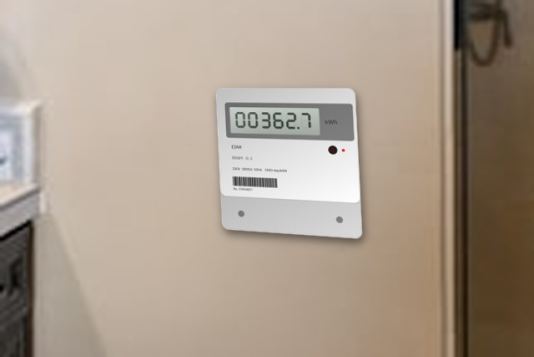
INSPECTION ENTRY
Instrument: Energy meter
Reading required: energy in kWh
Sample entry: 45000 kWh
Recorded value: 362.7 kWh
